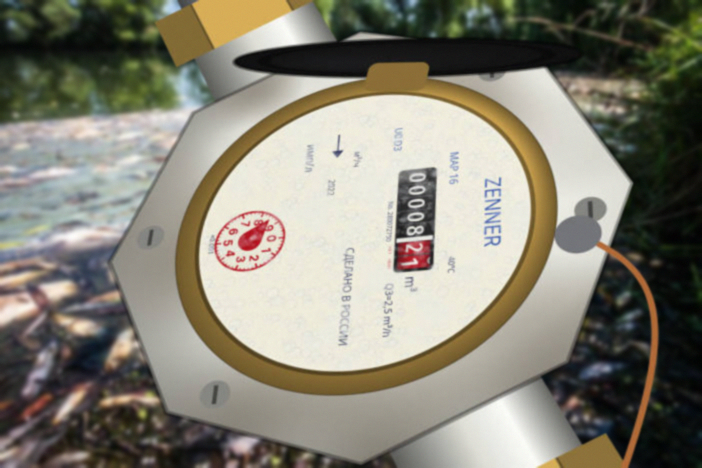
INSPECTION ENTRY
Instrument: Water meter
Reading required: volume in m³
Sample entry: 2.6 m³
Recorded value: 8.208 m³
